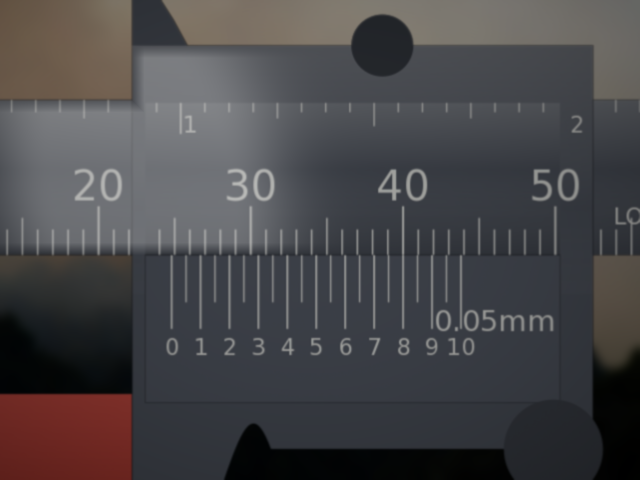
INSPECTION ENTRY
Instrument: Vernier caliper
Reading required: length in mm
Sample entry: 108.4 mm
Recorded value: 24.8 mm
